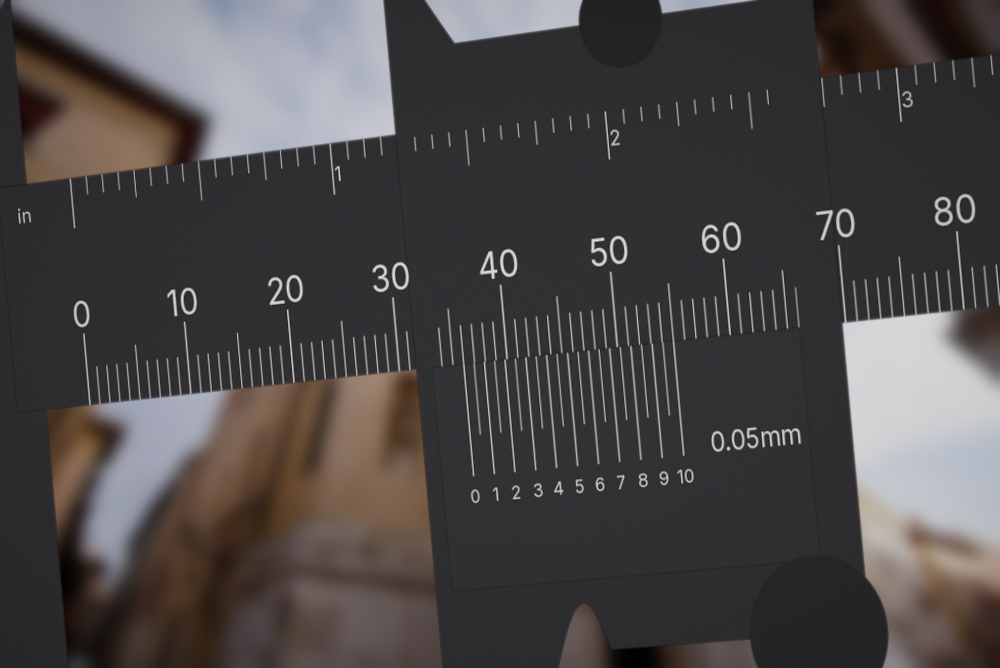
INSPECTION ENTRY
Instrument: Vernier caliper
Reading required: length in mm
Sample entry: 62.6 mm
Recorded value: 36.0 mm
